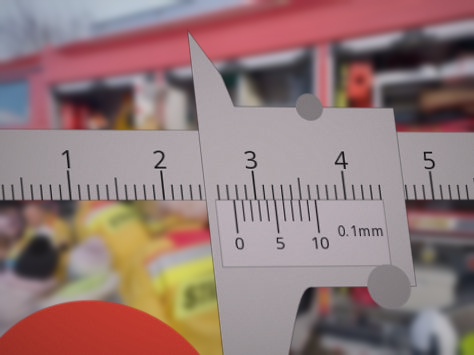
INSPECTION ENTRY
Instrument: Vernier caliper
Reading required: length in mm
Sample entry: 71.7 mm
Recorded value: 27.6 mm
